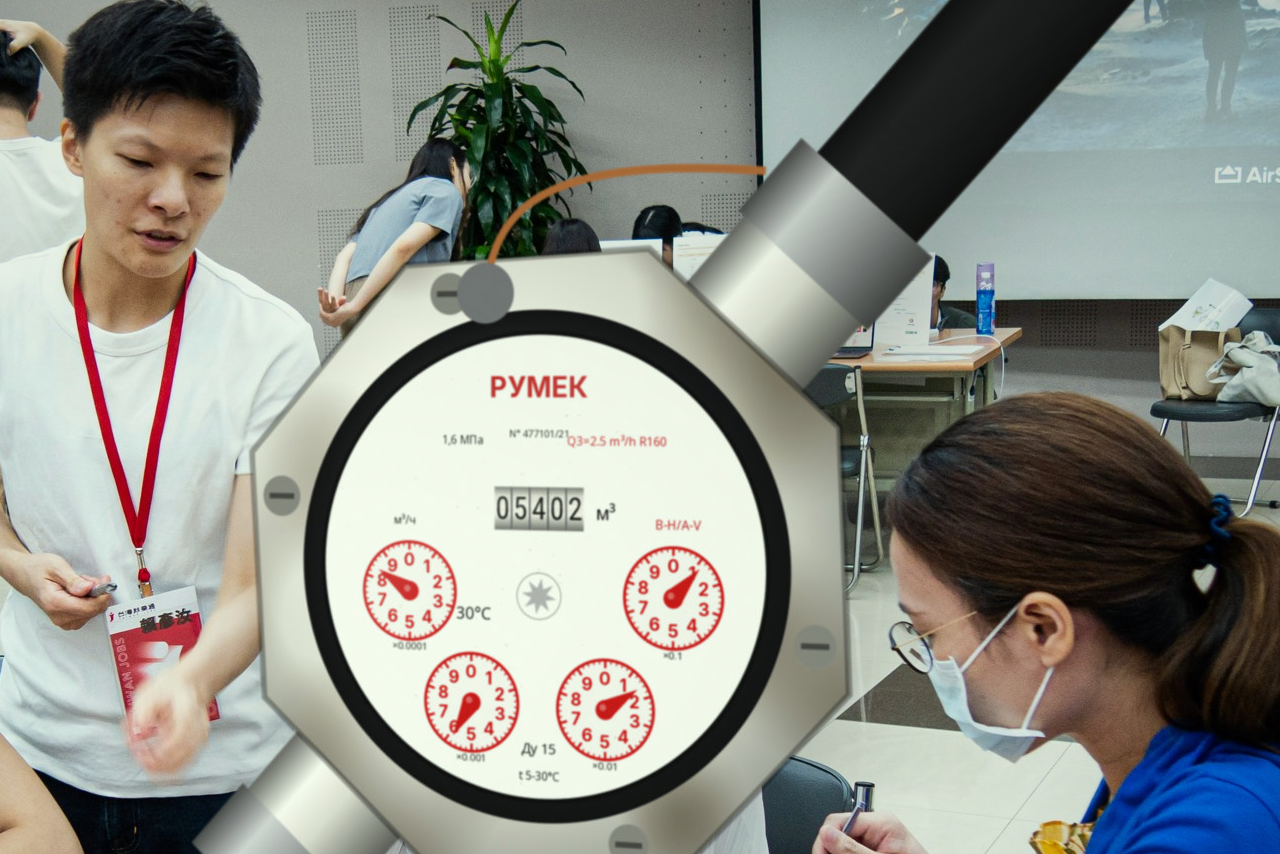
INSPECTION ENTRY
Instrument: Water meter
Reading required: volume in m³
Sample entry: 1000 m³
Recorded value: 5402.1158 m³
